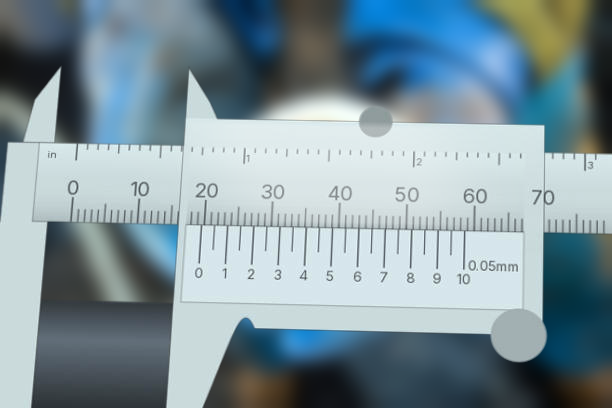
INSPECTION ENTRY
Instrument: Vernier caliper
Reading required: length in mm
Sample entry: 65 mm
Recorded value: 19.6 mm
